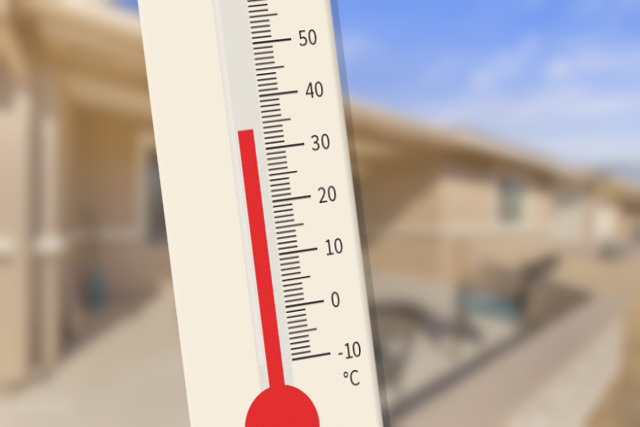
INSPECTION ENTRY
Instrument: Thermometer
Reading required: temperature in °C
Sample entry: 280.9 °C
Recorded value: 34 °C
